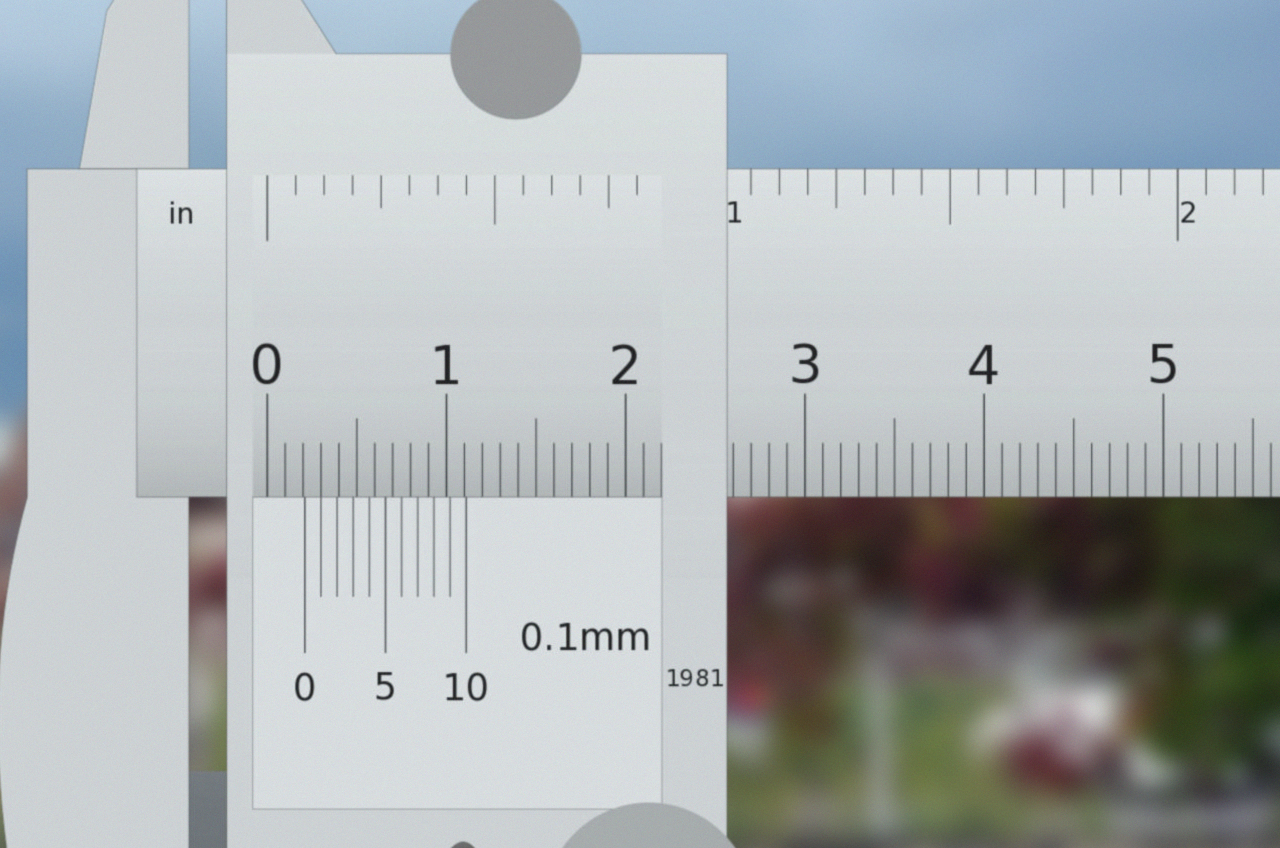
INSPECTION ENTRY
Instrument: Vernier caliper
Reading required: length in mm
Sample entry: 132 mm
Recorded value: 2.1 mm
